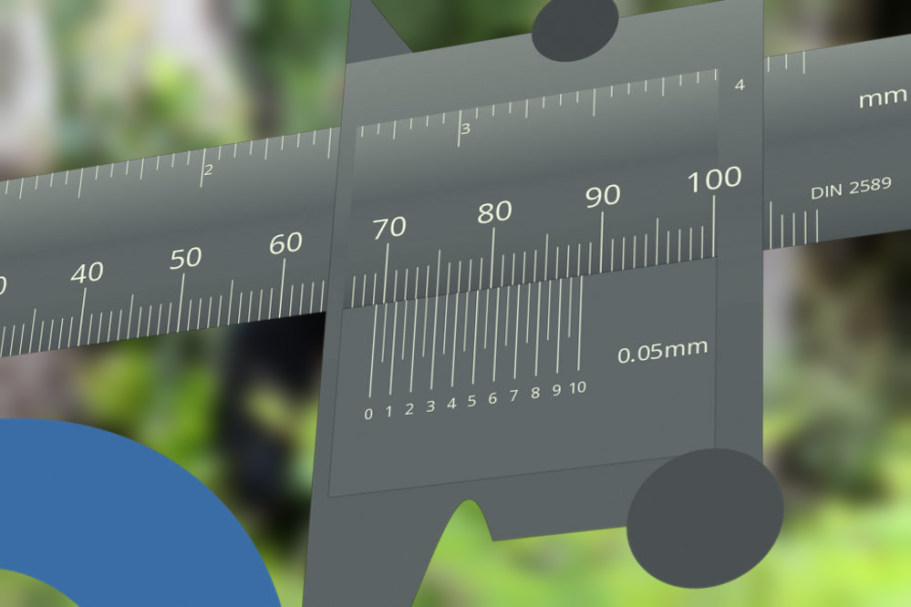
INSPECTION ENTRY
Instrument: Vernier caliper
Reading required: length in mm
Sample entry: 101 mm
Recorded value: 69.3 mm
